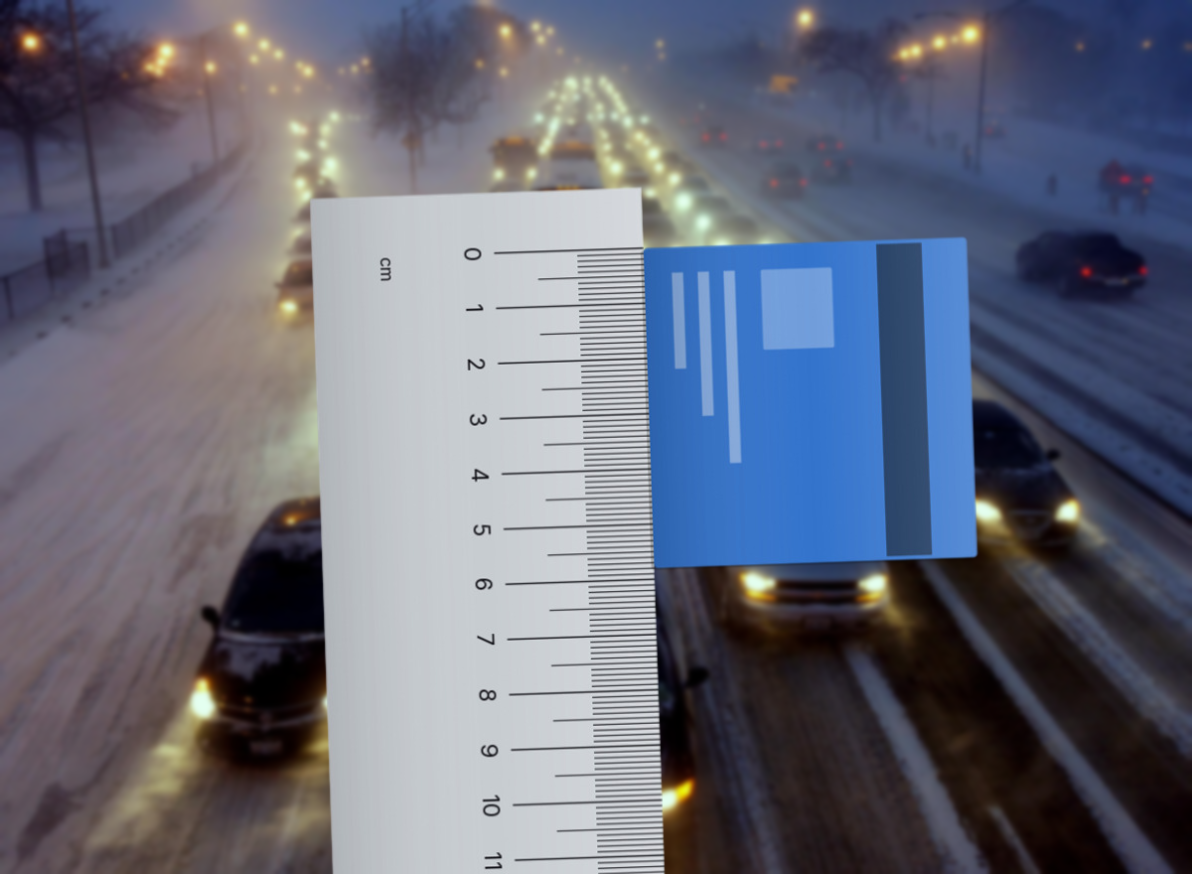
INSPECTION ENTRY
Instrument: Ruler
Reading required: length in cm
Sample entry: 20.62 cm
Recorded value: 5.8 cm
